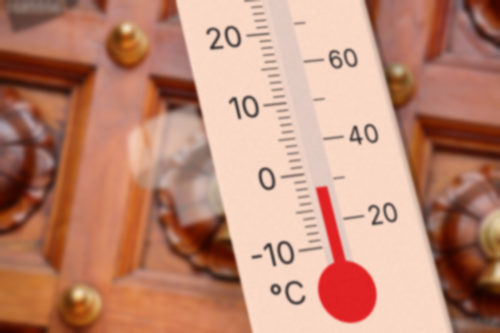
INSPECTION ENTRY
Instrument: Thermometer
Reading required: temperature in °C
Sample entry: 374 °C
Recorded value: -2 °C
